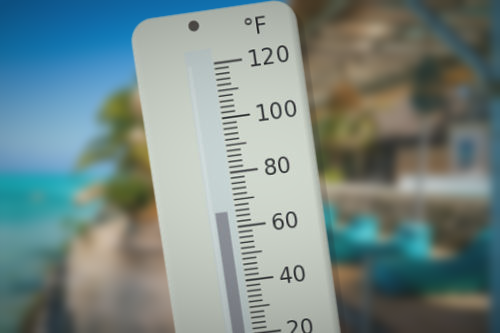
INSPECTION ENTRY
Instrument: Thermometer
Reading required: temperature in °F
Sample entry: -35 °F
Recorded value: 66 °F
